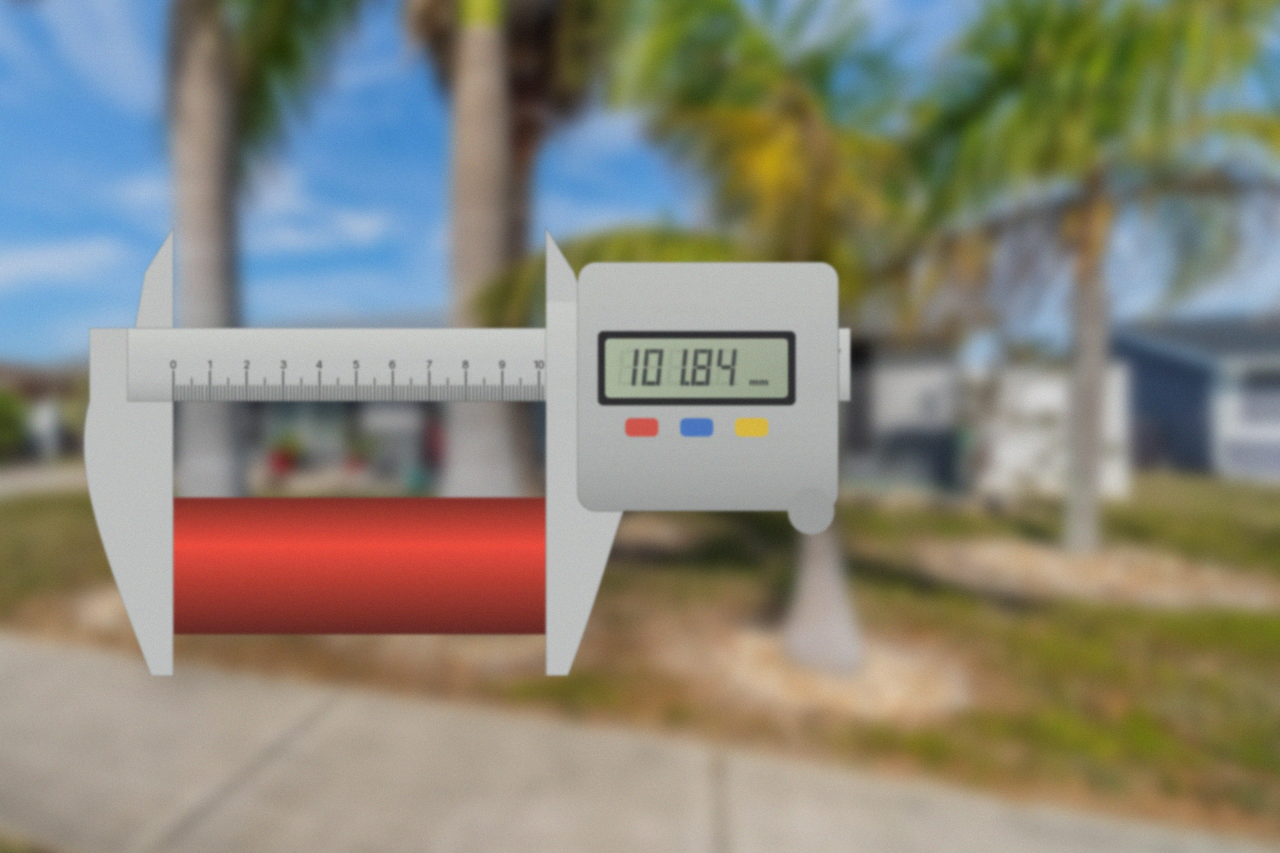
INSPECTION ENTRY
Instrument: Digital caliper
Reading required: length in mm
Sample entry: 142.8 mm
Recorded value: 101.84 mm
